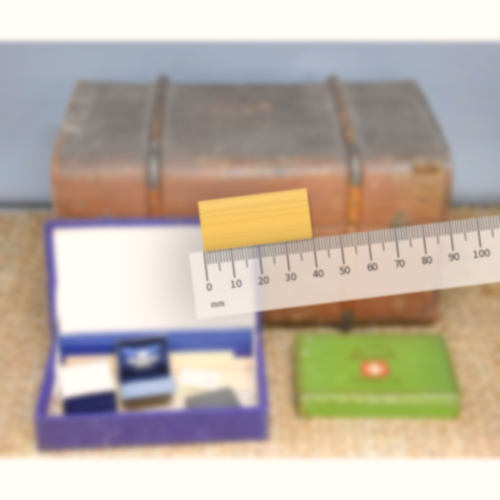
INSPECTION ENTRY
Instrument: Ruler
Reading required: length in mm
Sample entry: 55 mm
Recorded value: 40 mm
